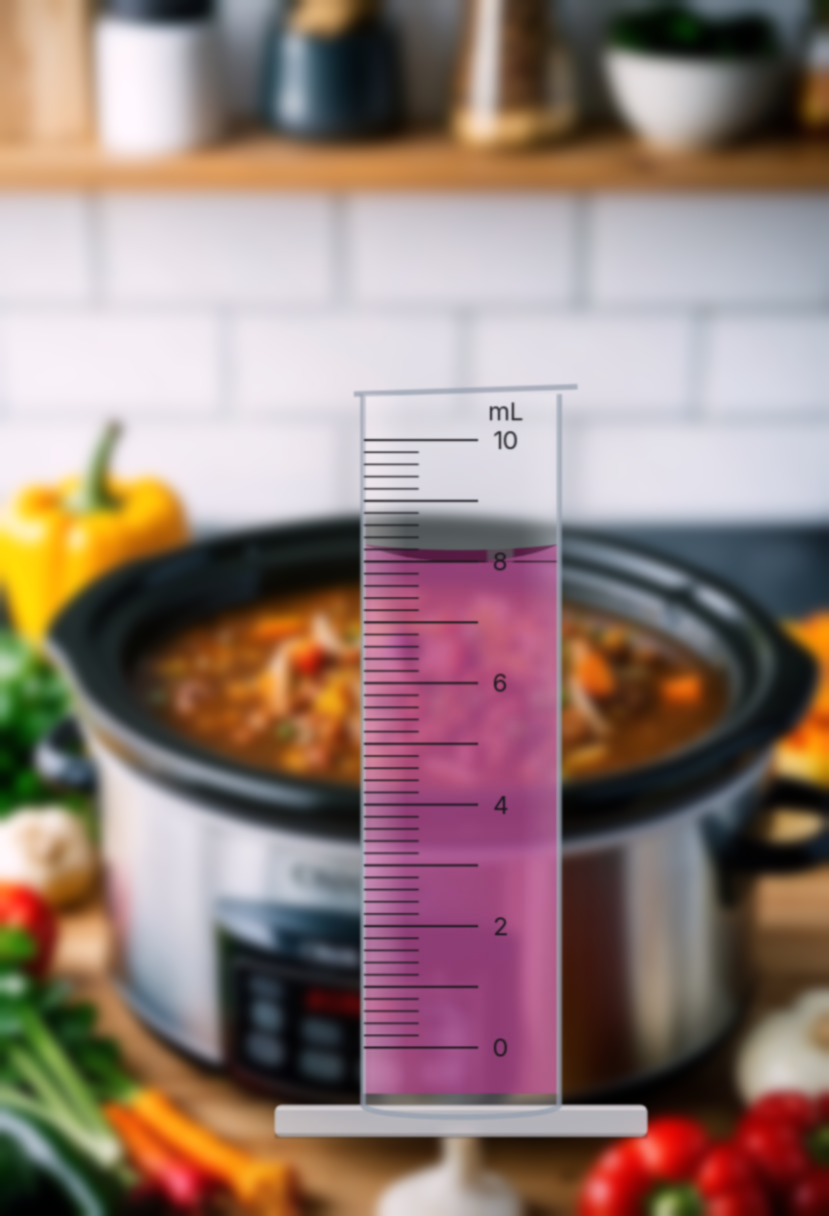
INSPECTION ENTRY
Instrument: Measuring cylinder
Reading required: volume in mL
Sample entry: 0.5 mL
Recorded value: 8 mL
